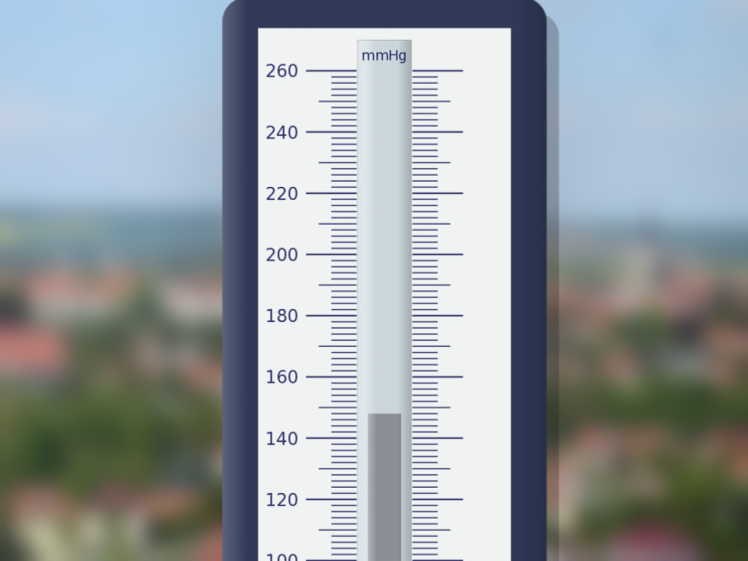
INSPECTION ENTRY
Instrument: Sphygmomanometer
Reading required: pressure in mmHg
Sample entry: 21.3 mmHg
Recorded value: 148 mmHg
